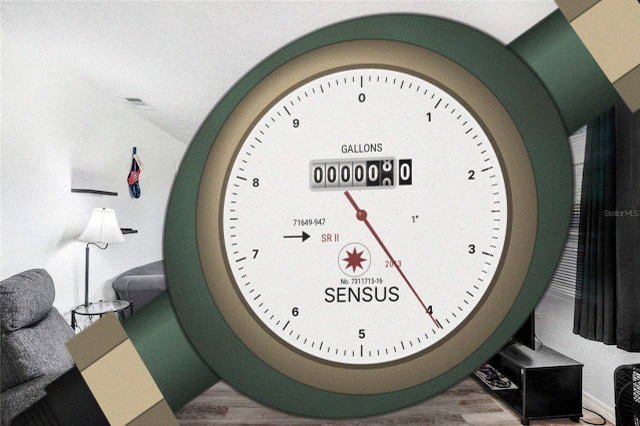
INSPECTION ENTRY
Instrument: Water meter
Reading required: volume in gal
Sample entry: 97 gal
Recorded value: 84.0 gal
